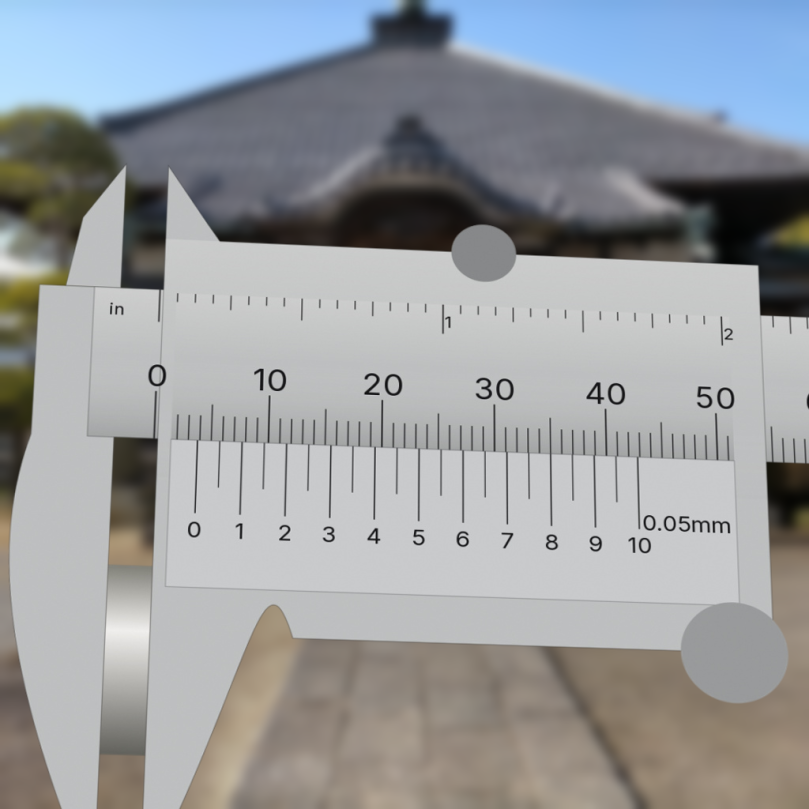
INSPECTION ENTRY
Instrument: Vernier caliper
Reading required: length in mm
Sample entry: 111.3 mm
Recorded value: 3.8 mm
